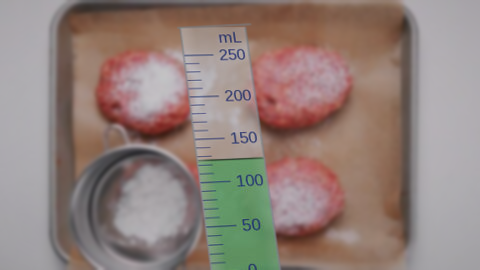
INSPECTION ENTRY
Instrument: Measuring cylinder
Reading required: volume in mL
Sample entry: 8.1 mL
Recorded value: 125 mL
